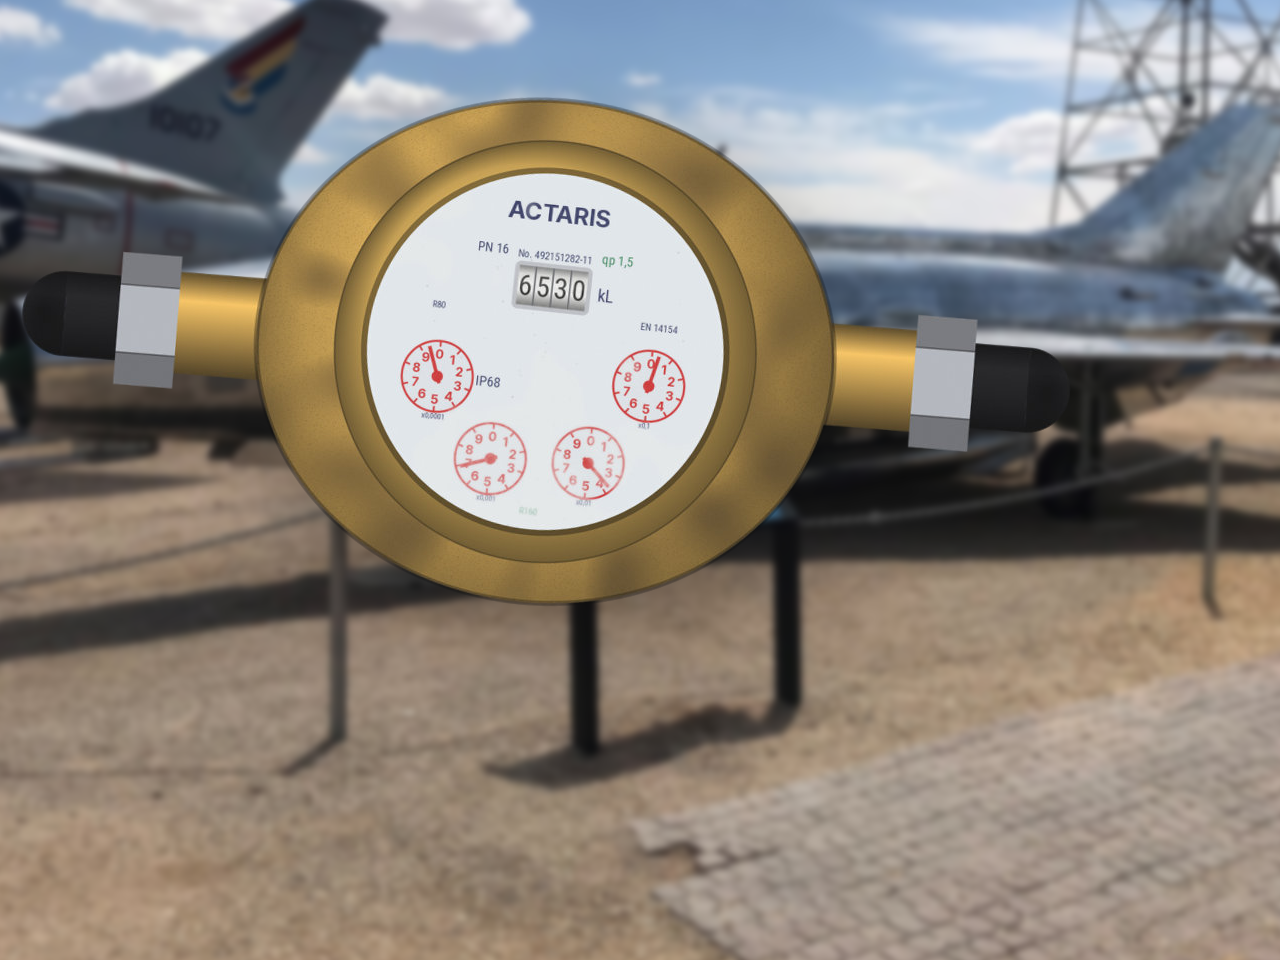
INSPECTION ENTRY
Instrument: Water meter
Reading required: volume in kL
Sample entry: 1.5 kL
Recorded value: 6530.0369 kL
